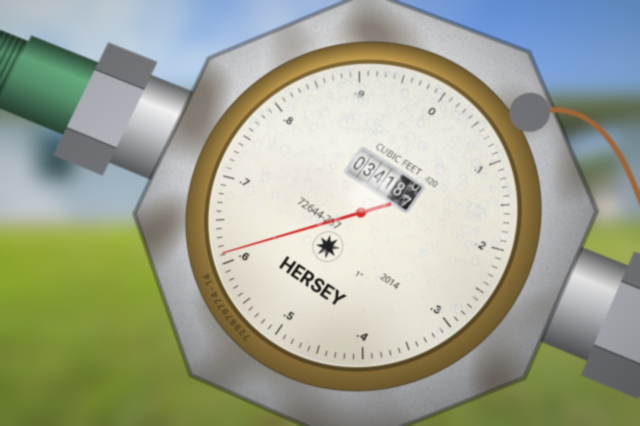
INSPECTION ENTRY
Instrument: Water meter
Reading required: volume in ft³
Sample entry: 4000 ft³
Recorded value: 34186.61 ft³
